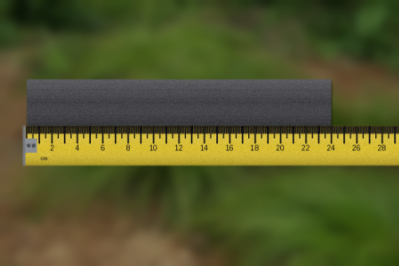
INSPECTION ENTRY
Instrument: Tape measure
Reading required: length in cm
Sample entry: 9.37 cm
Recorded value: 24 cm
